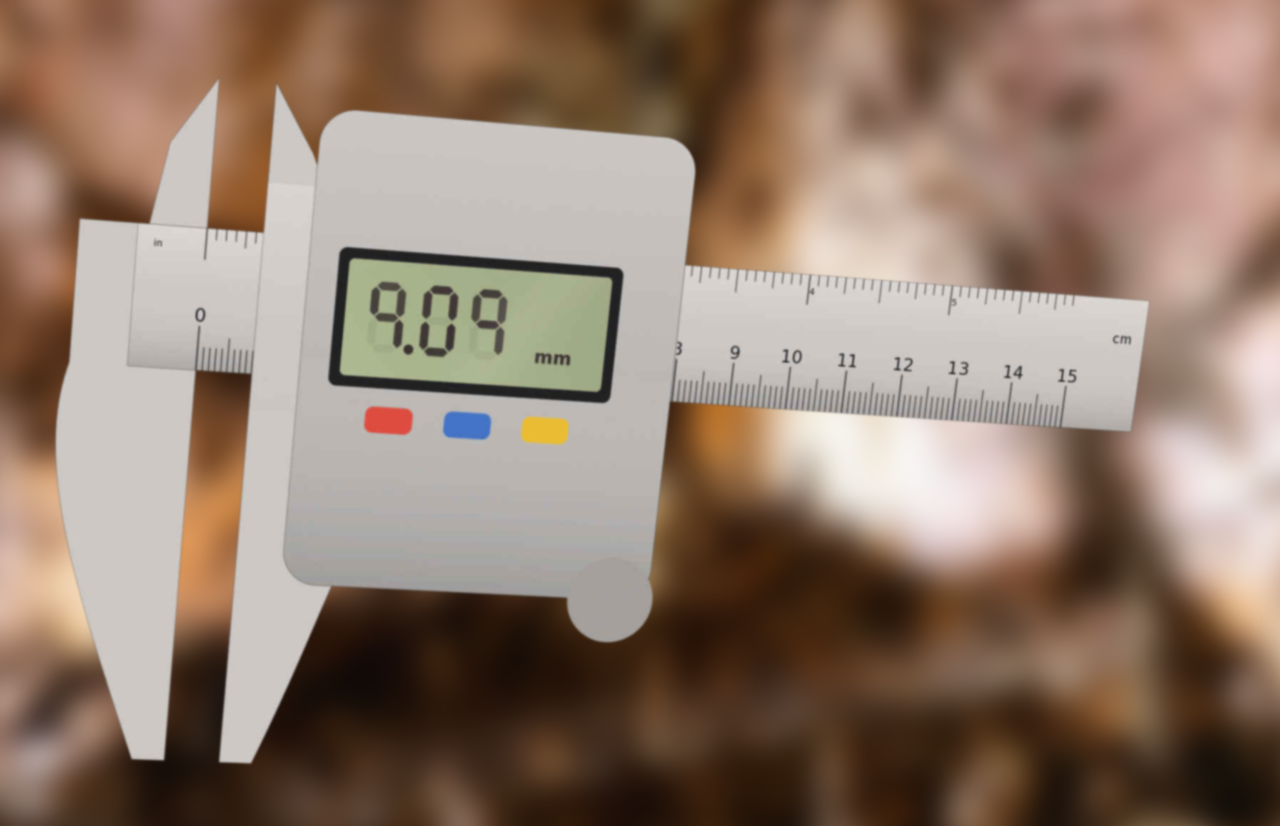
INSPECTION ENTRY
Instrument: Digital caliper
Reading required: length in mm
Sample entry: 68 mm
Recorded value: 9.09 mm
